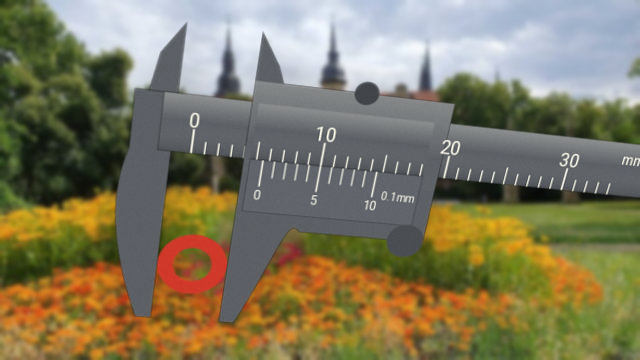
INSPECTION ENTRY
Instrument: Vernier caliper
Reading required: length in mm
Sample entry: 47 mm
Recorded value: 5.5 mm
